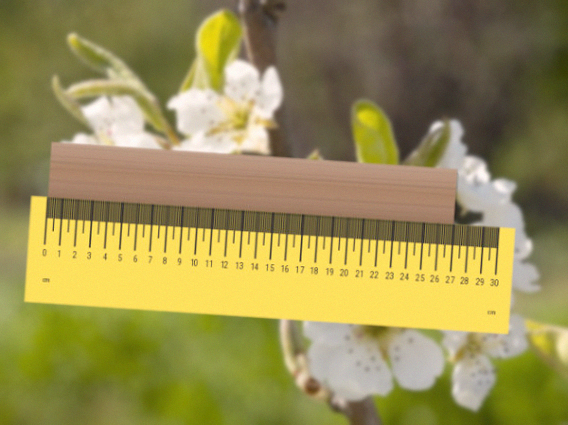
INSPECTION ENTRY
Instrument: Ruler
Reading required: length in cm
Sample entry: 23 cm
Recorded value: 27 cm
